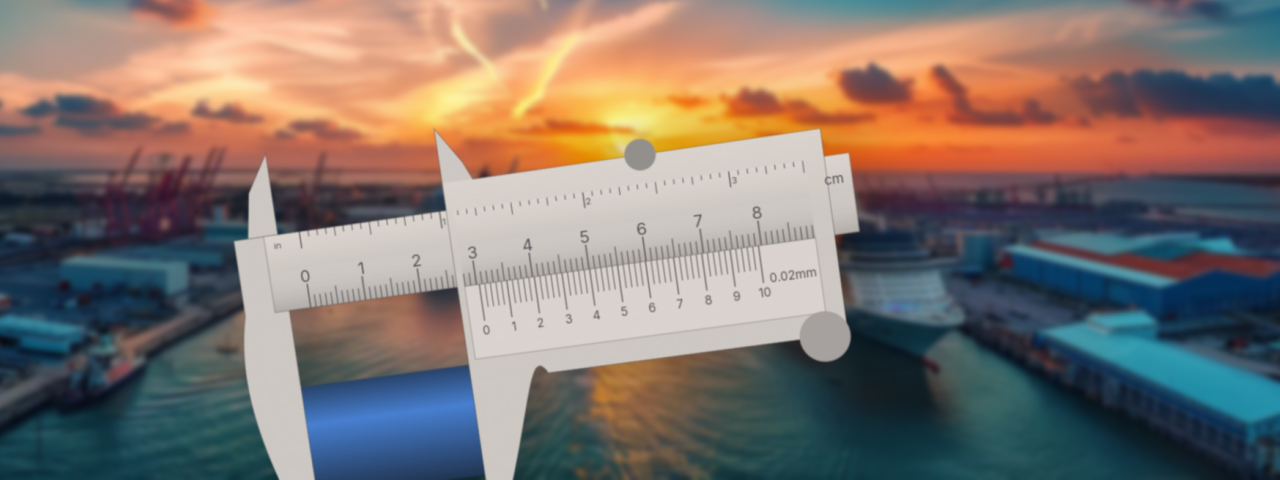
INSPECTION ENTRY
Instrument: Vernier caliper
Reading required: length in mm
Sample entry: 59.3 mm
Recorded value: 30.5 mm
